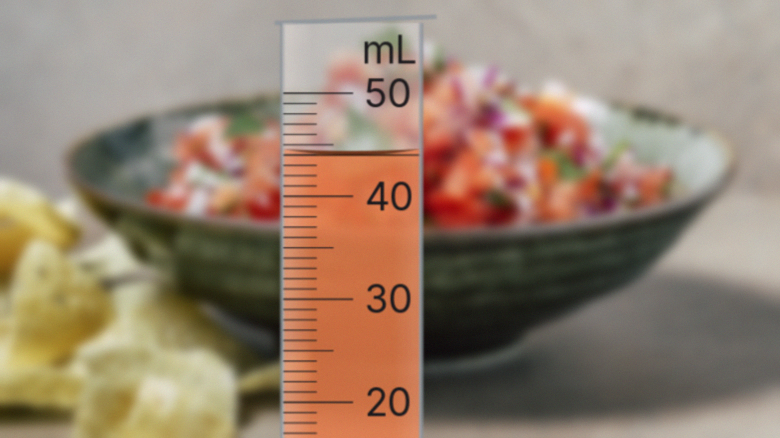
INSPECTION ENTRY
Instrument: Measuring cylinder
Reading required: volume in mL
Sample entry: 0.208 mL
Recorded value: 44 mL
